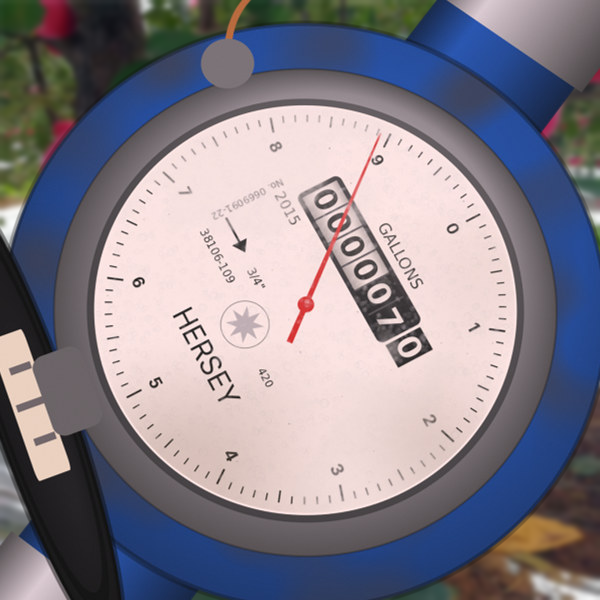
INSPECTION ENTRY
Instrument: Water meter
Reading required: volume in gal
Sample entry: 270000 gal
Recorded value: 68.9 gal
